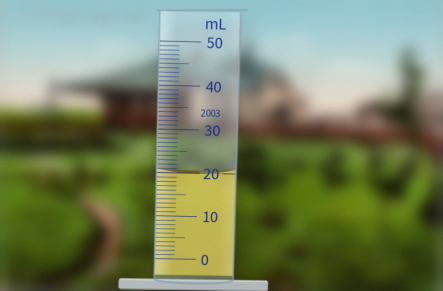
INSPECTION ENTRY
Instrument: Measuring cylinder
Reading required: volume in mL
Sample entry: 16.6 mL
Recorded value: 20 mL
